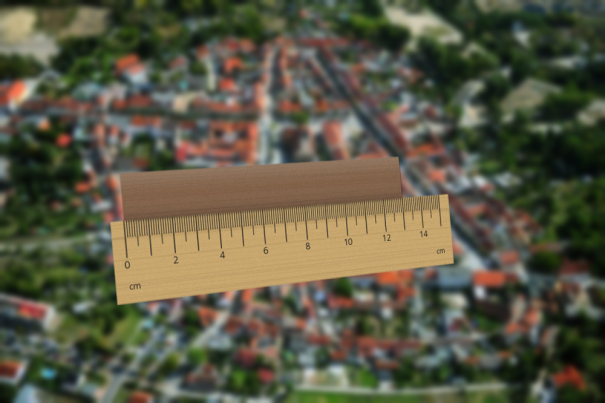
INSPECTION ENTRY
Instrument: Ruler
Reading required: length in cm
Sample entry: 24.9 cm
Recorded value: 13 cm
